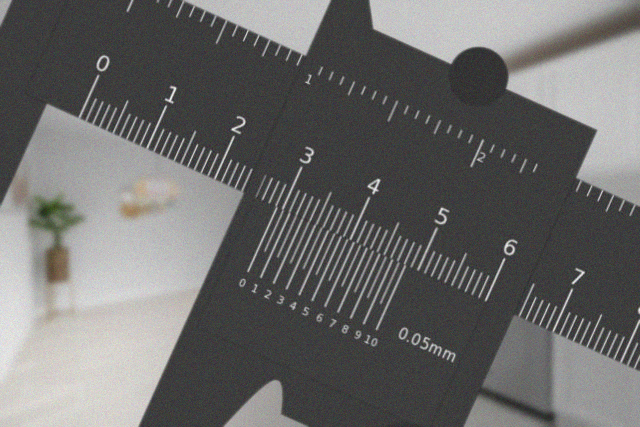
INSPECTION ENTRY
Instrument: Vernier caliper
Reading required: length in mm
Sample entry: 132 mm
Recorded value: 29.2 mm
